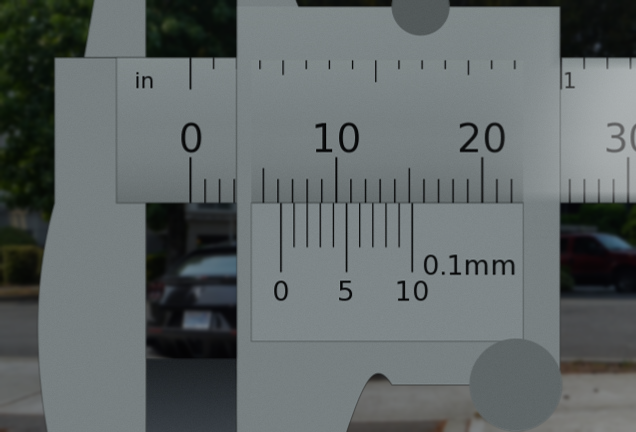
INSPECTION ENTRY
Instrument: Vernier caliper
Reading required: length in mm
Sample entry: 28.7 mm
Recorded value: 6.2 mm
